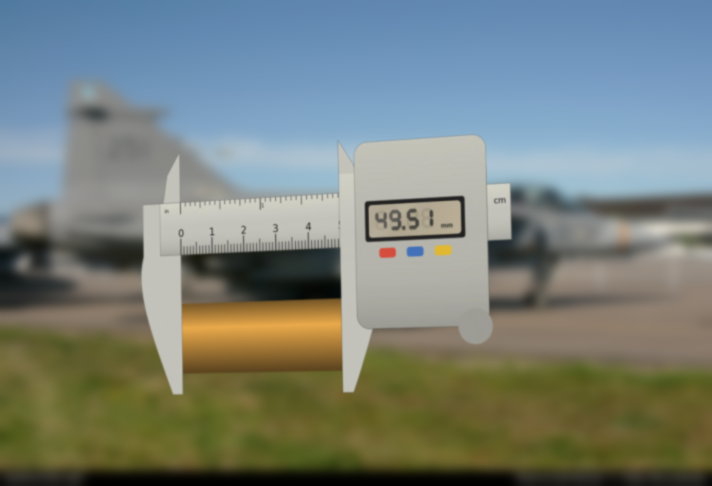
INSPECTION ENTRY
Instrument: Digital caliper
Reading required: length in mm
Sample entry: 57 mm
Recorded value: 49.51 mm
